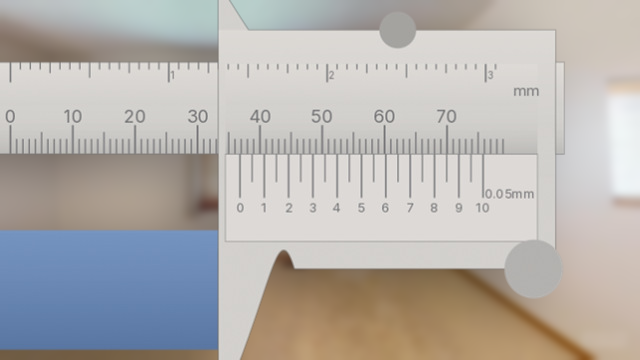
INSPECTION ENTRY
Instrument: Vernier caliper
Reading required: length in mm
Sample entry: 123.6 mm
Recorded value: 36.8 mm
